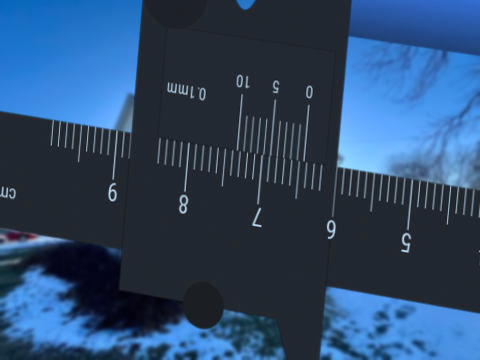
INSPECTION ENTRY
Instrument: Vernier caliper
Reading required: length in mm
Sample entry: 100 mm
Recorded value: 64.4 mm
